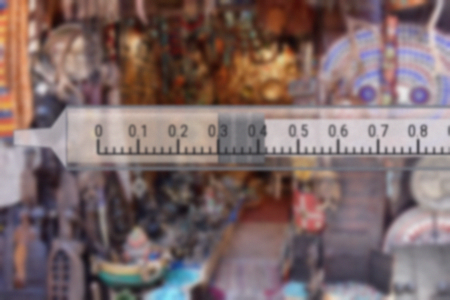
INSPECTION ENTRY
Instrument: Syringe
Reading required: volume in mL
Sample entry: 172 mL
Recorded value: 0.3 mL
